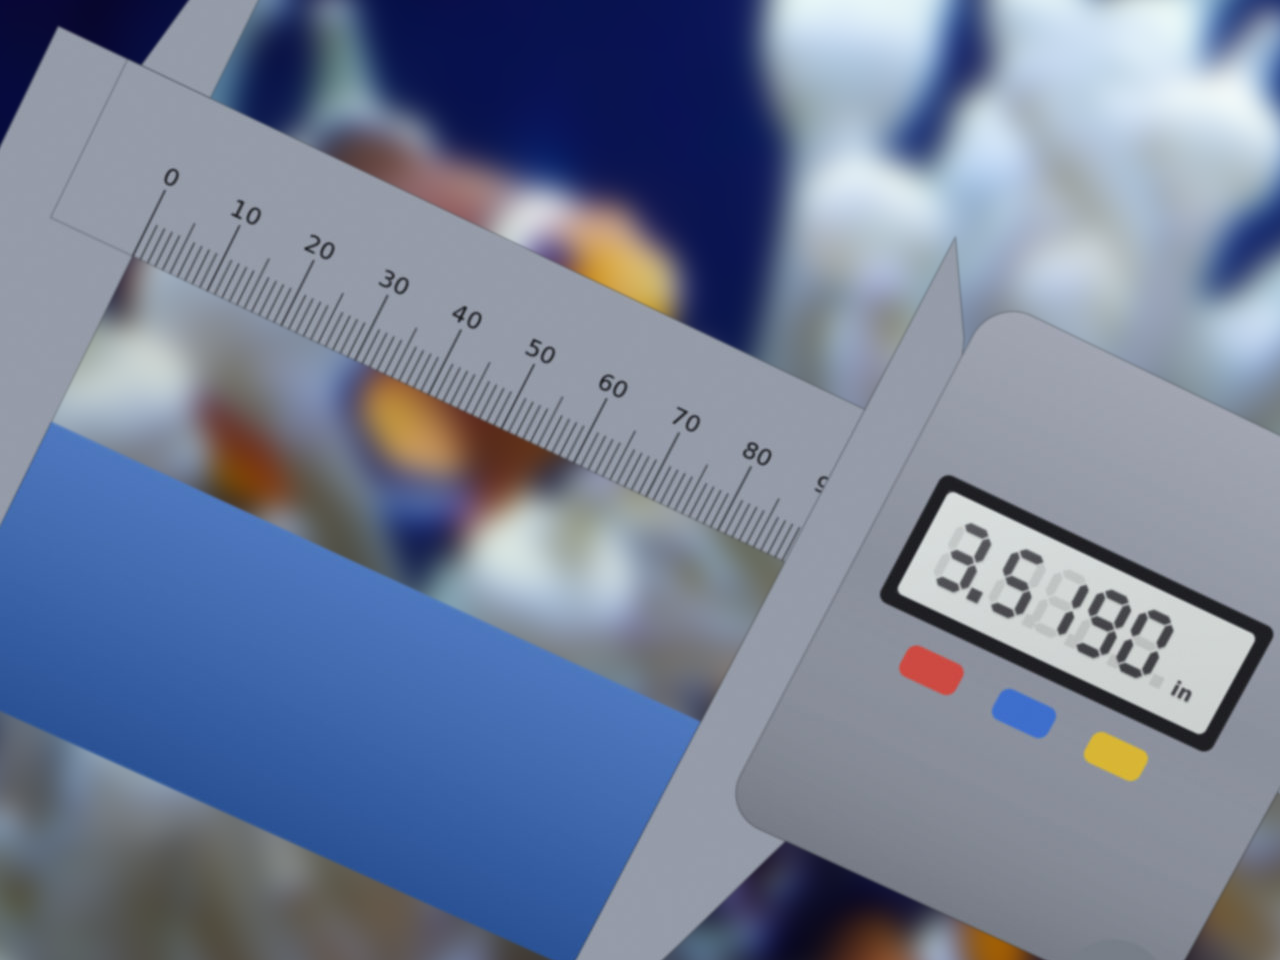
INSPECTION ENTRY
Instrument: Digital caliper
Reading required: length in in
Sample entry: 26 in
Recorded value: 3.5190 in
